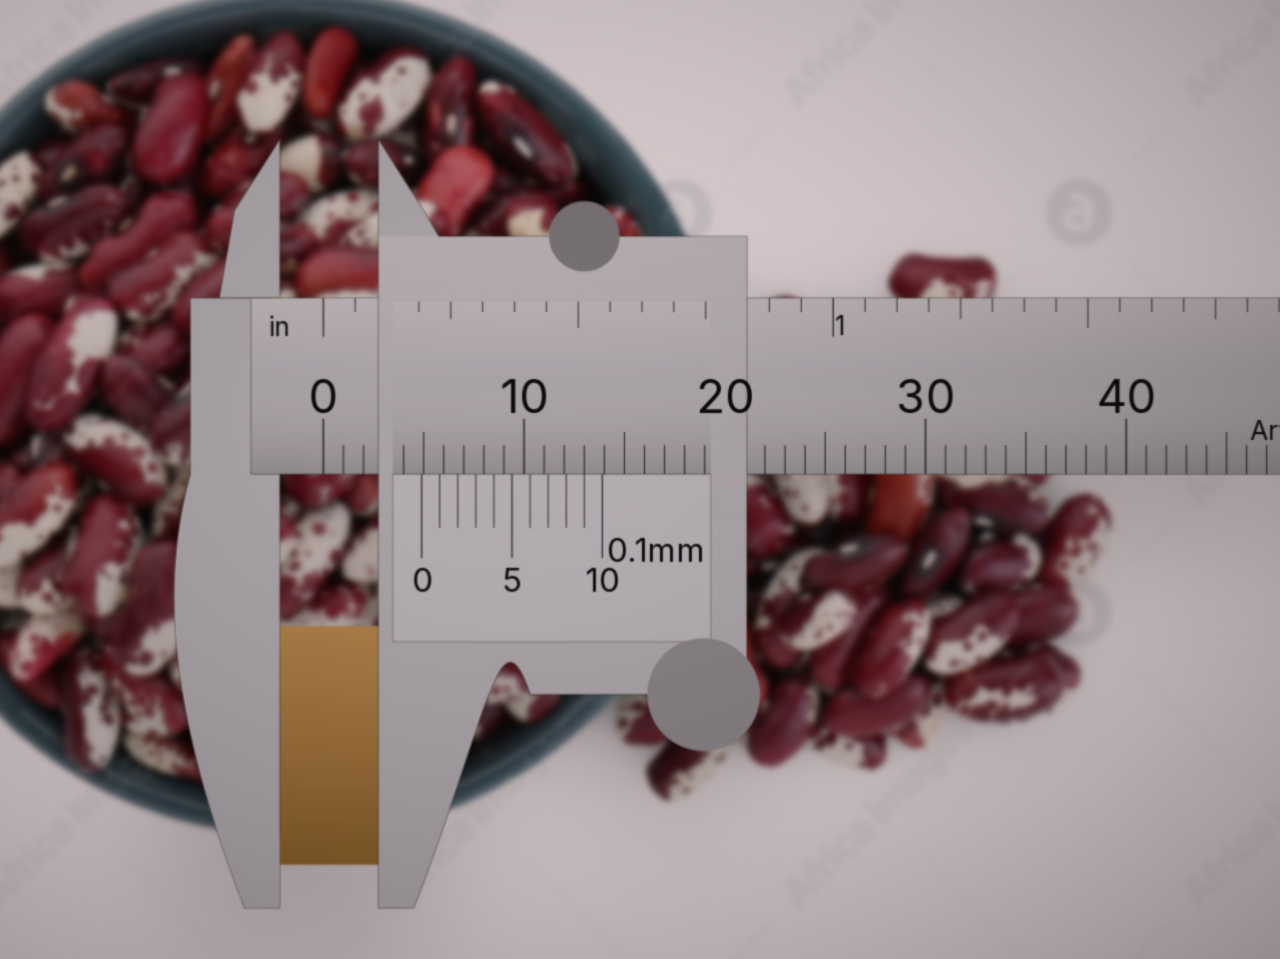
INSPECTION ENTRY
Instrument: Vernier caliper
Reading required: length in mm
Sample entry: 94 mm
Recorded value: 4.9 mm
